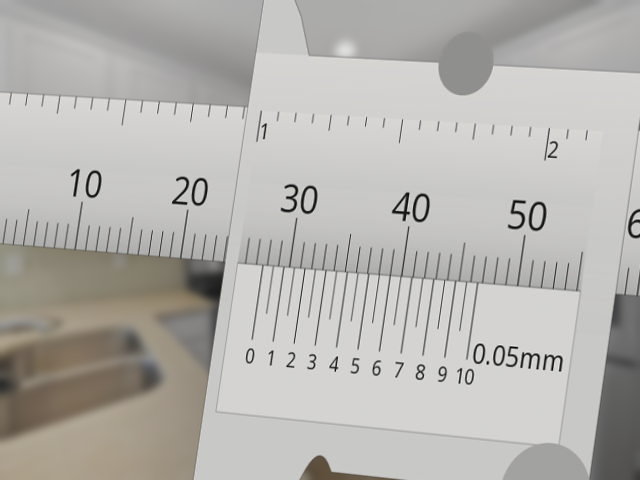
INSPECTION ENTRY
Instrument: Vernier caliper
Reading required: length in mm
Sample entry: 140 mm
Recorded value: 27.6 mm
